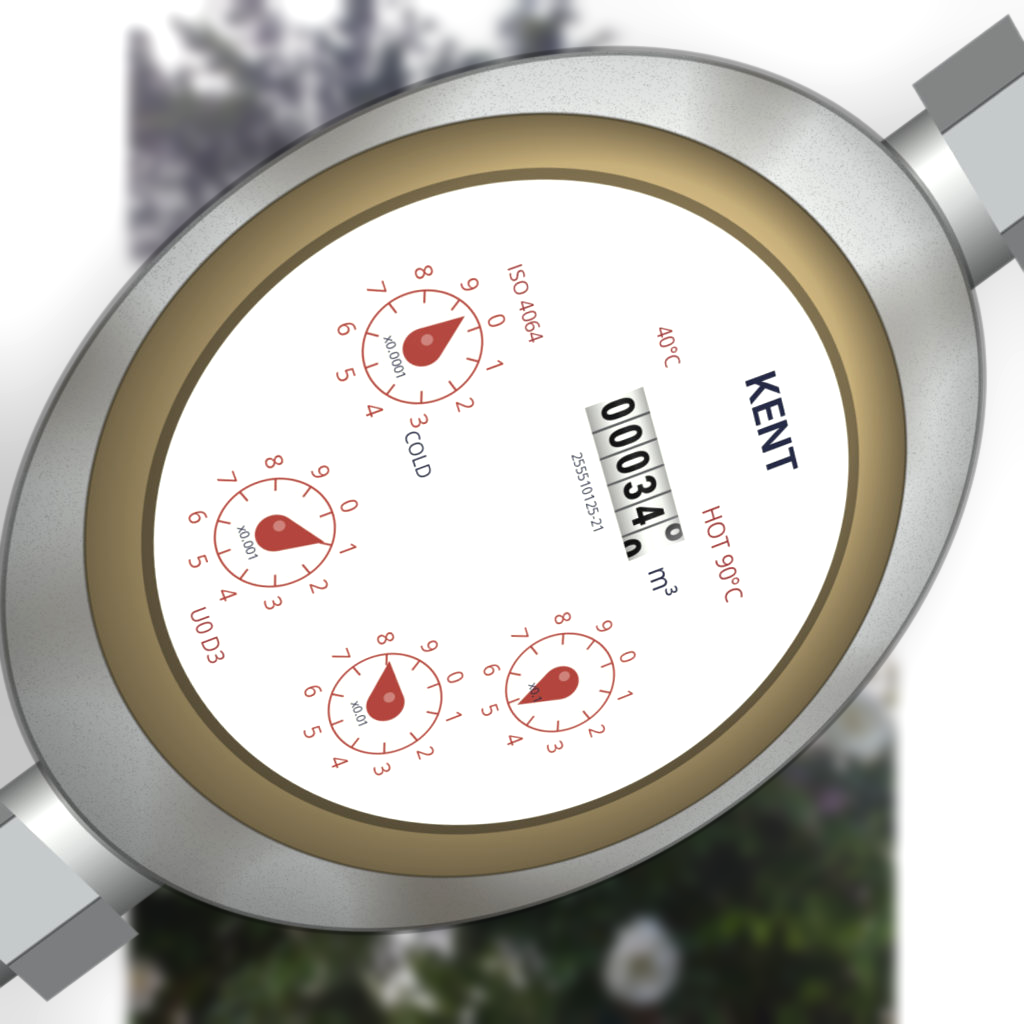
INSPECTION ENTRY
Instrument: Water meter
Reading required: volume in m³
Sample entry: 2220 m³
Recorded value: 348.4809 m³
